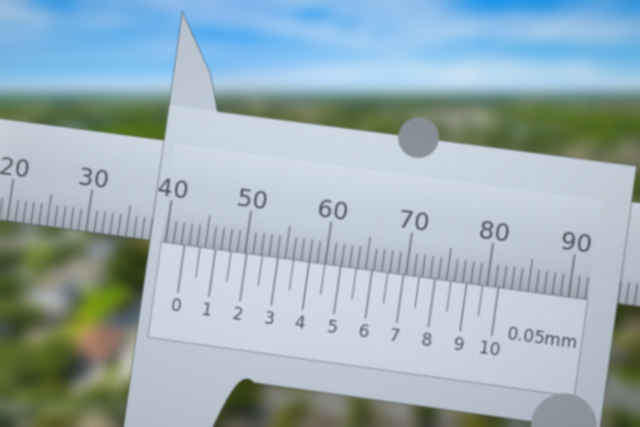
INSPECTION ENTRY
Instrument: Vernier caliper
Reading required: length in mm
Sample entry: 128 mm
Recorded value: 42.4 mm
